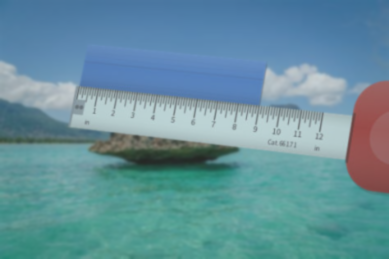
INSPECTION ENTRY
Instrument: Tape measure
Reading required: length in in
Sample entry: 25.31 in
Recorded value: 9 in
